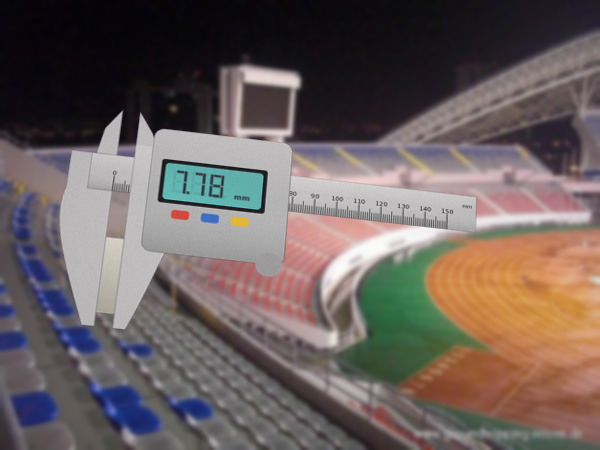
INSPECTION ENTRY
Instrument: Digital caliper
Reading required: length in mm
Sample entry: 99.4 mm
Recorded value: 7.78 mm
